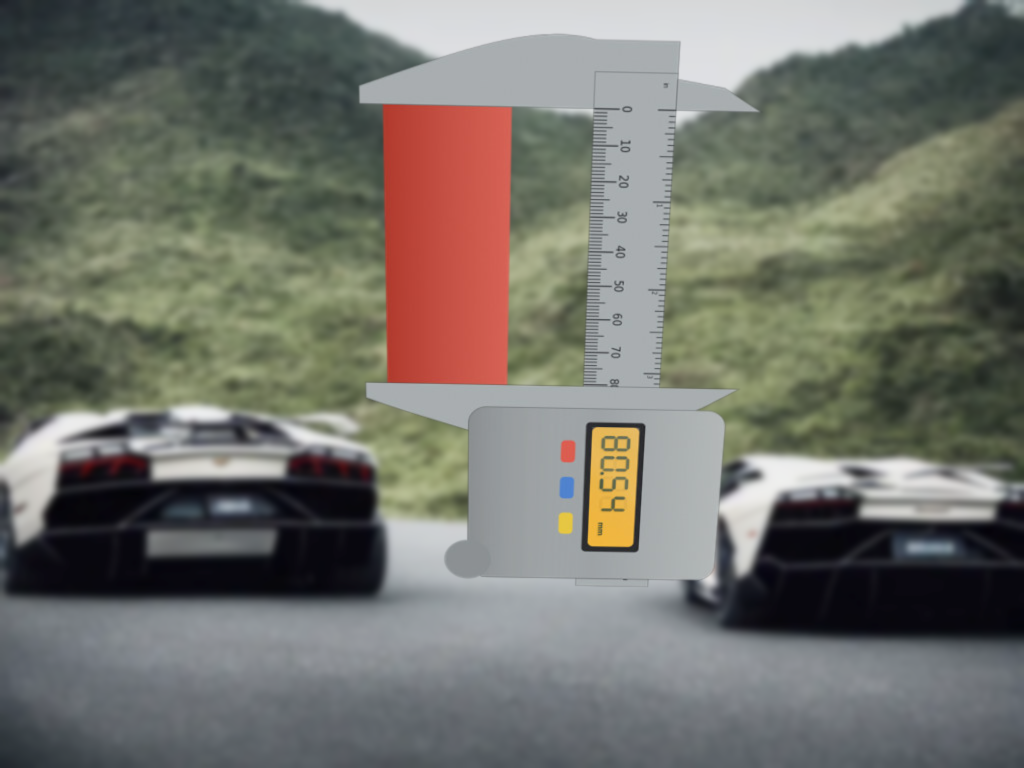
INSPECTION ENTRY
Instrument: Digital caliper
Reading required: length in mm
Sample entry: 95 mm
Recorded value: 80.54 mm
